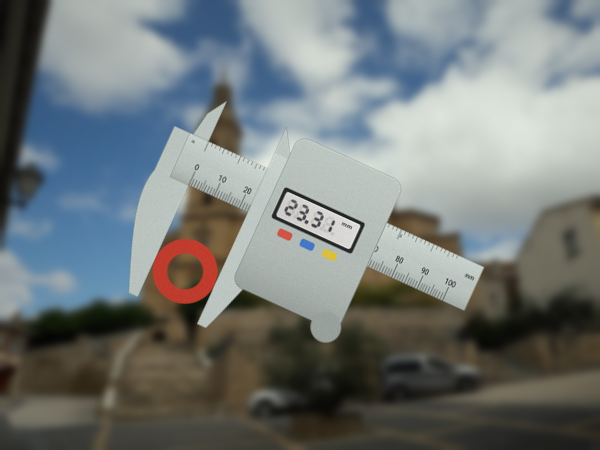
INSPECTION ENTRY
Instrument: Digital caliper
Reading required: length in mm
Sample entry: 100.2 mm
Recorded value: 23.31 mm
